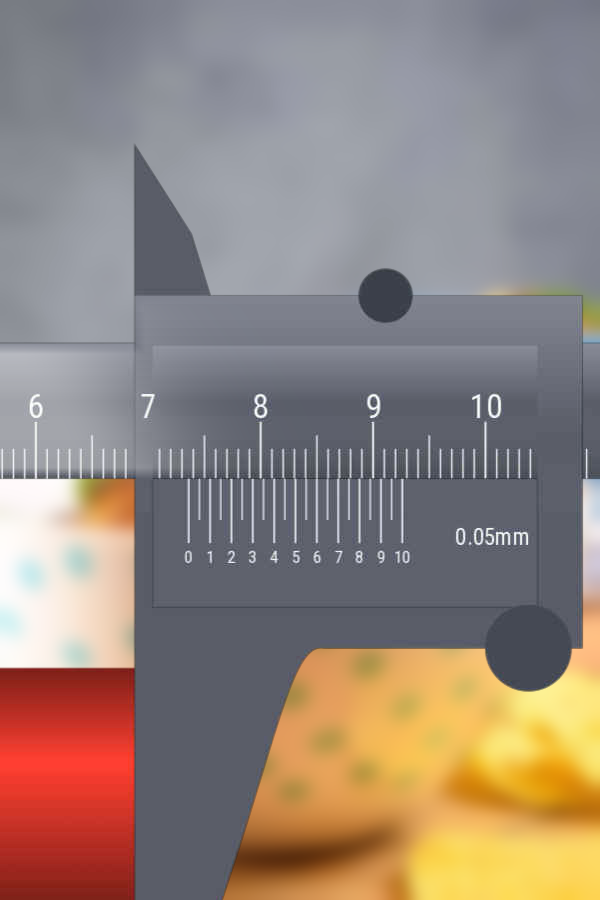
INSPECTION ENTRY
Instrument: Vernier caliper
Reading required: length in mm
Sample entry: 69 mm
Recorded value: 73.6 mm
